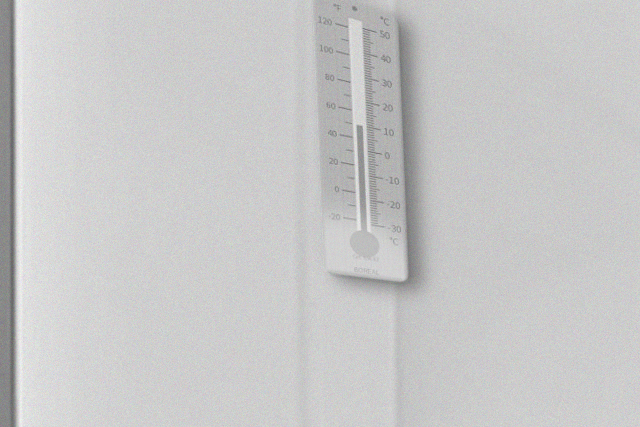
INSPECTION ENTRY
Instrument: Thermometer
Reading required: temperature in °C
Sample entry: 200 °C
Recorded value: 10 °C
